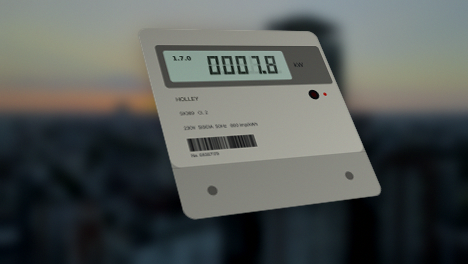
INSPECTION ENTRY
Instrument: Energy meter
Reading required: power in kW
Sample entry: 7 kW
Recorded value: 7.8 kW
